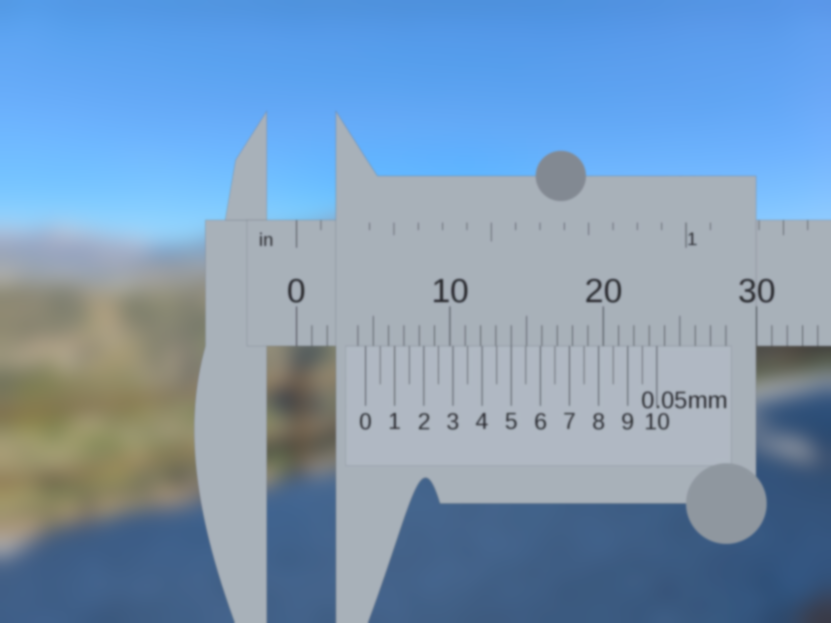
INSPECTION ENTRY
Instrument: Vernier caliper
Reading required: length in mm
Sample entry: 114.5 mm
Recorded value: 4.5 mm
